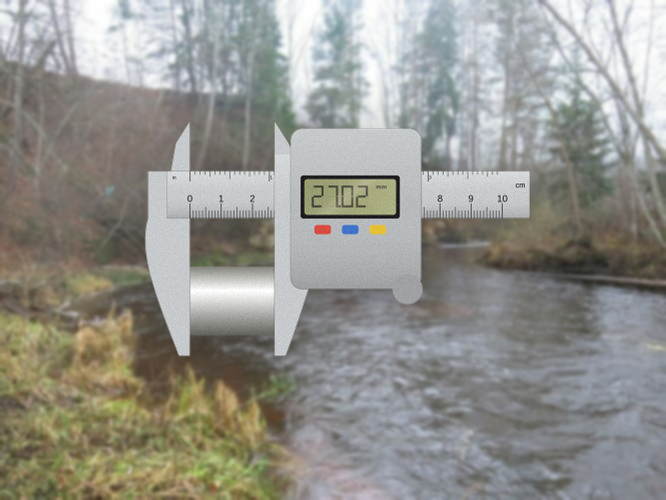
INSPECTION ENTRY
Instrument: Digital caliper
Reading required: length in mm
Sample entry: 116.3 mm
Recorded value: 27.02 mm
